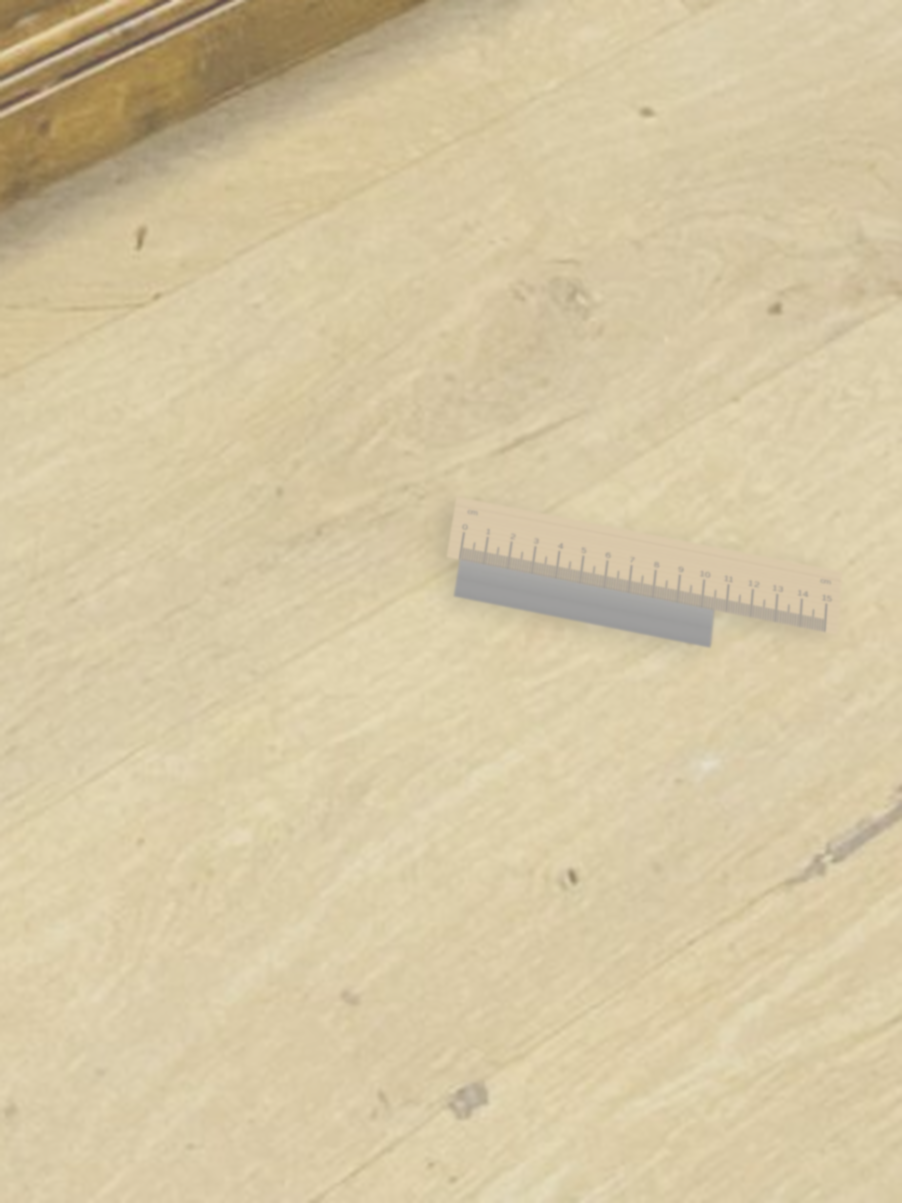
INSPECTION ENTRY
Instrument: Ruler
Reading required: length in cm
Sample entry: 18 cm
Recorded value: 10.5 cm
